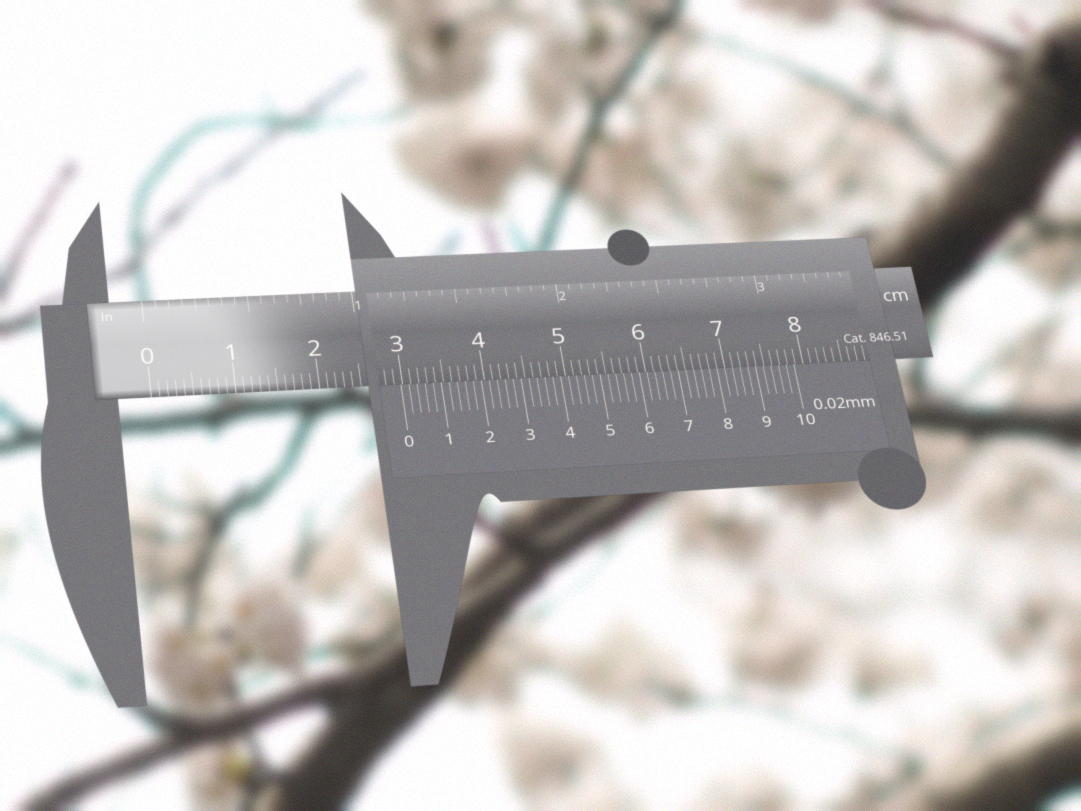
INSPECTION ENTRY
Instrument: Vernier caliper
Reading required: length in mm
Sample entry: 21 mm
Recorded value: 29.8 mm
